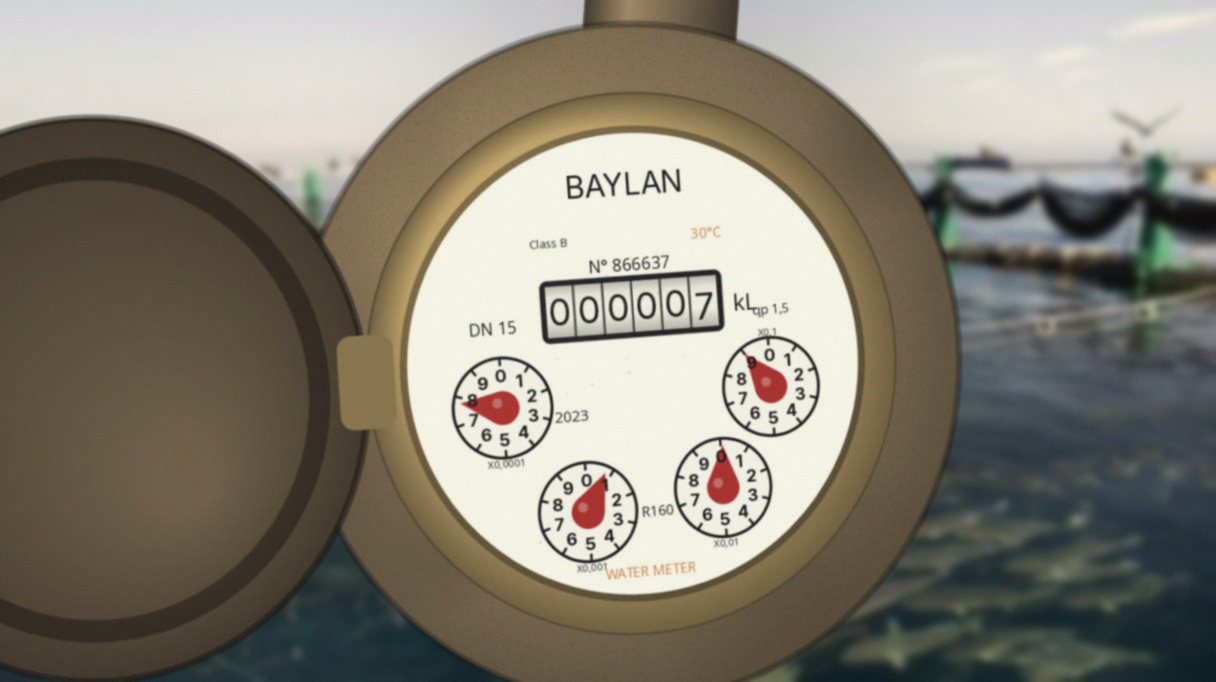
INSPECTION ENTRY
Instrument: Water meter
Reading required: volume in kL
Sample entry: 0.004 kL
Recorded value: 6.9007 kL
